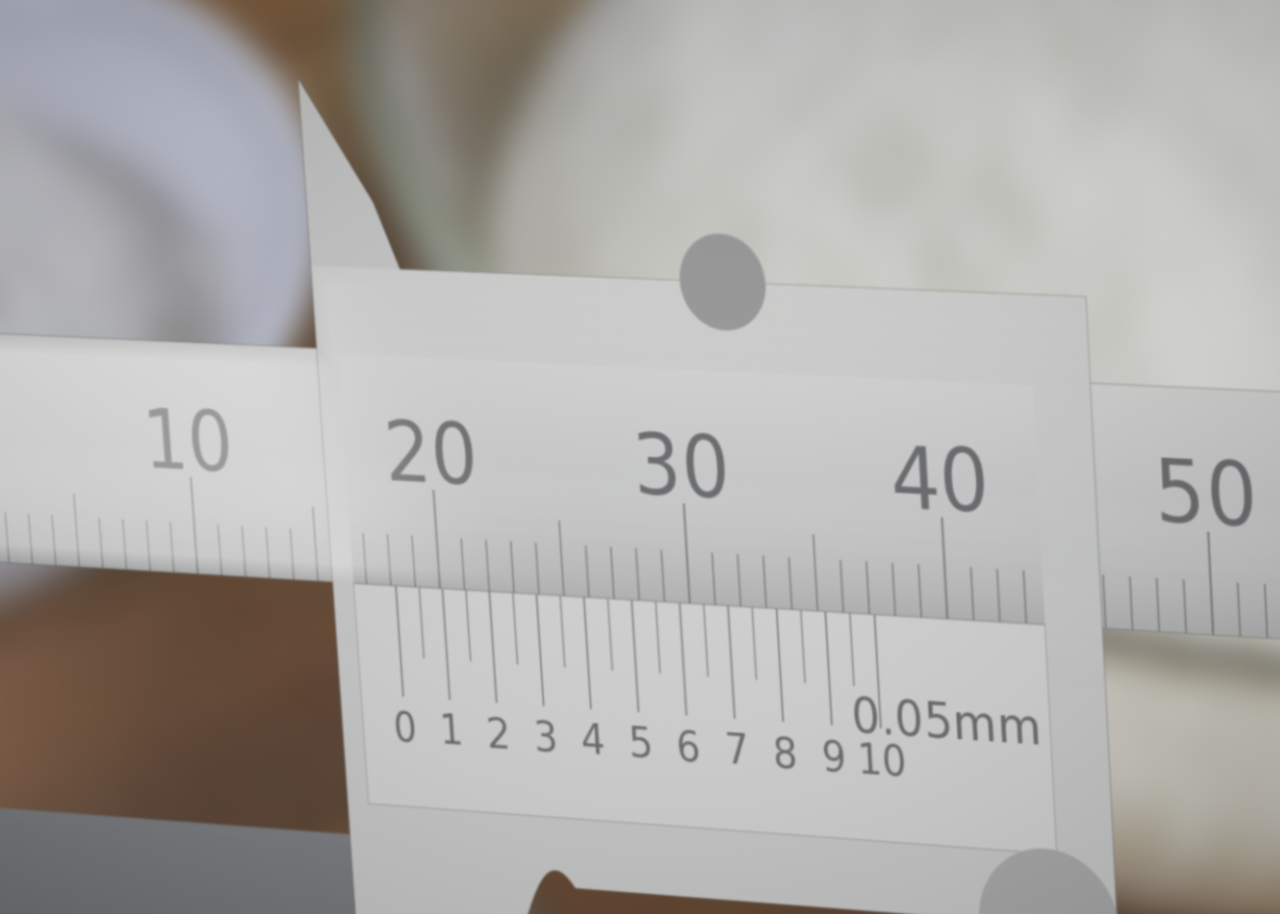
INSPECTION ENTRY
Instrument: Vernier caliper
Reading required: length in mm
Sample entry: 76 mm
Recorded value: 18.2 mm
